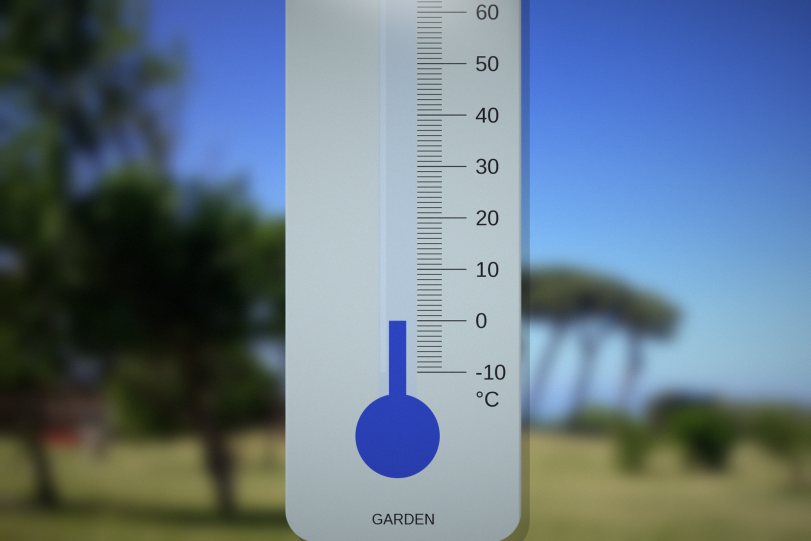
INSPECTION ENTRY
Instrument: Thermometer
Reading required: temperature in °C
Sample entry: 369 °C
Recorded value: 0 °C
